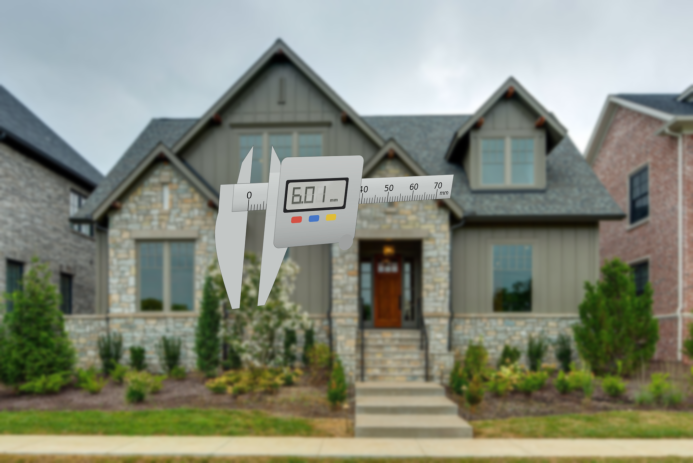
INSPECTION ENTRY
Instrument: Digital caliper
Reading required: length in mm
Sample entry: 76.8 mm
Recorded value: 6.01 mm
